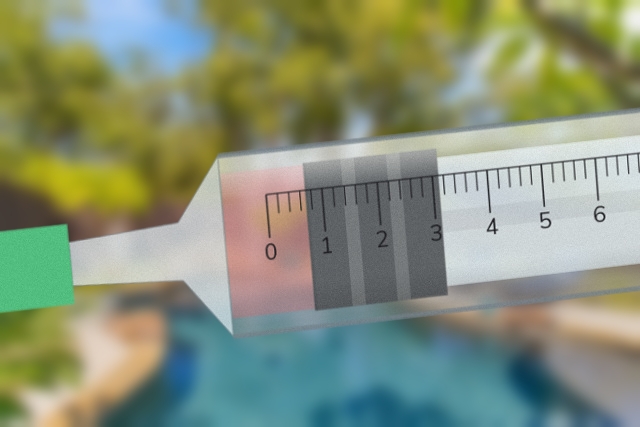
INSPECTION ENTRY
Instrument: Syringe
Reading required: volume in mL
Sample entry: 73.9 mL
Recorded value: 0.7 mL
